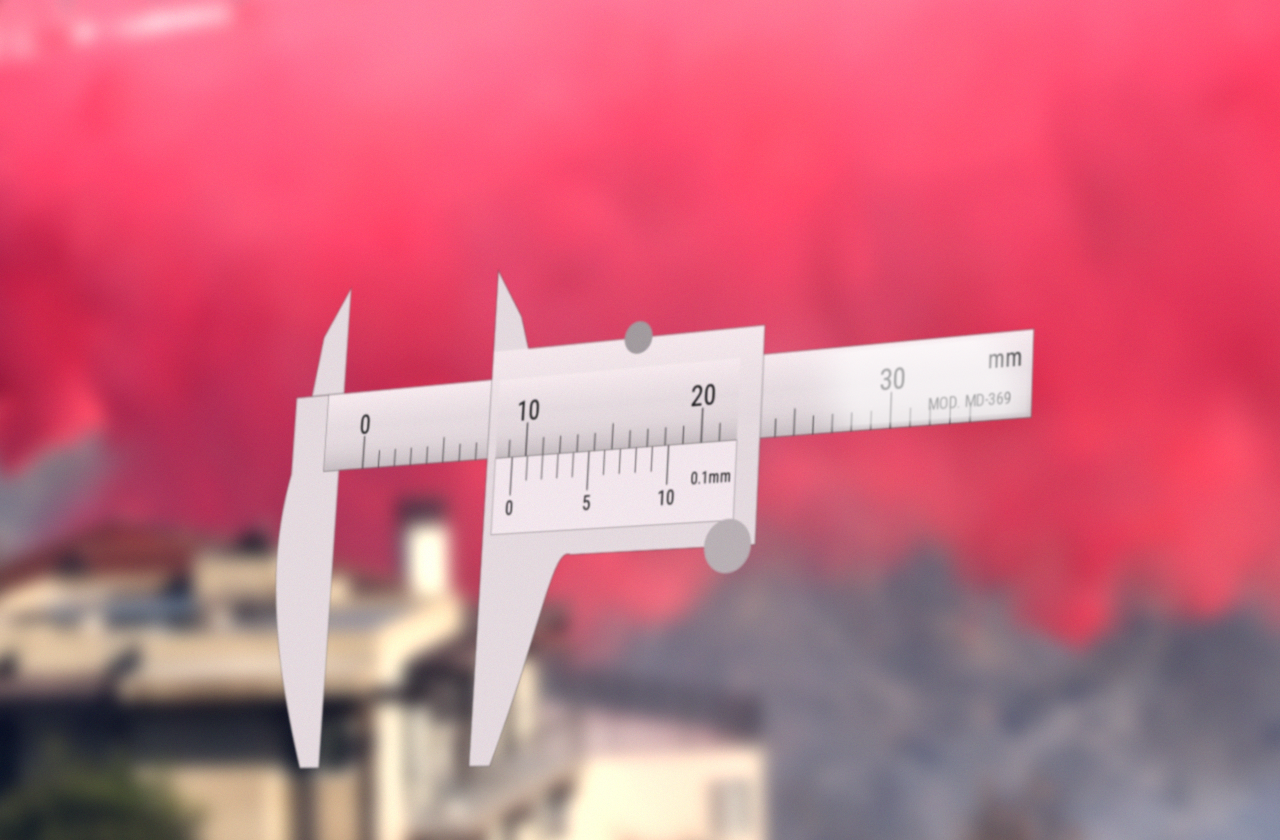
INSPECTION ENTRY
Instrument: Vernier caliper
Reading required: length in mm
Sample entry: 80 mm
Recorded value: 9.2 mm
